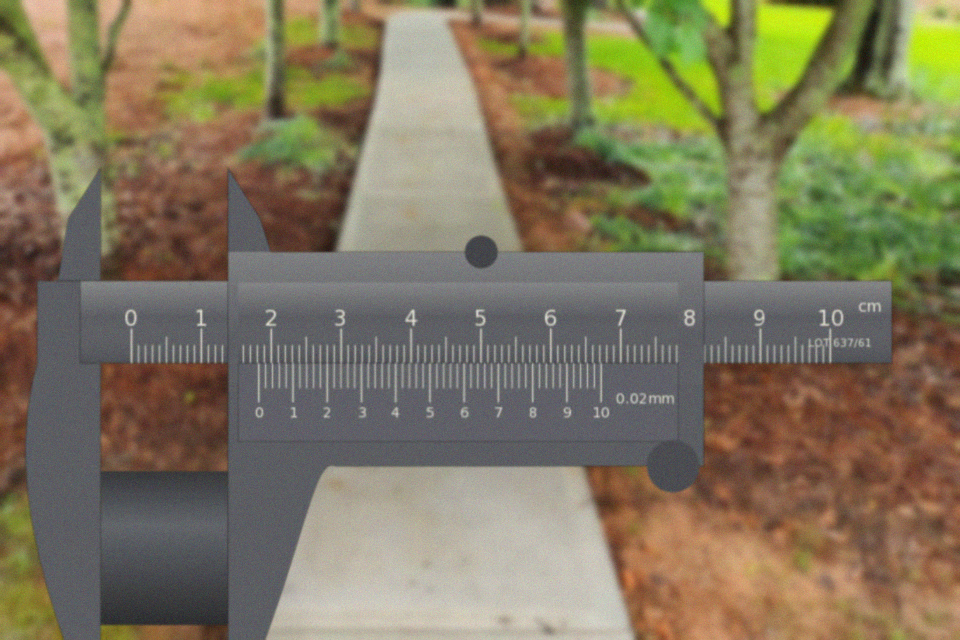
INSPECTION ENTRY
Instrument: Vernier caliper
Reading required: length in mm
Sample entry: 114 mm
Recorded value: 18.2 mm
